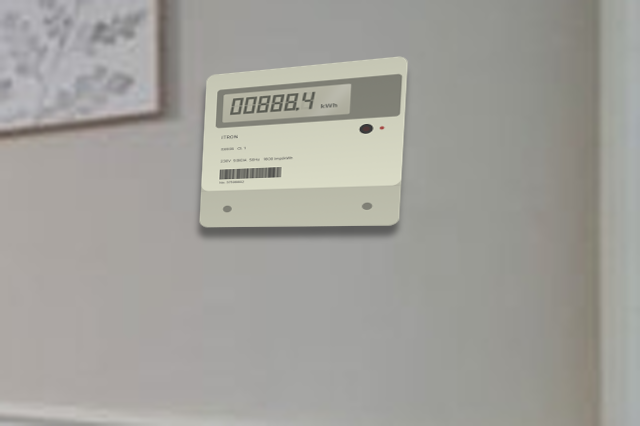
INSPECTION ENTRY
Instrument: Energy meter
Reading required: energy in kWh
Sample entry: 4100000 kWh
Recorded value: 888.4 kWh
